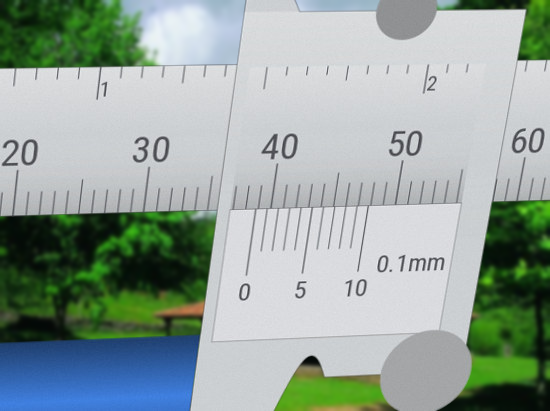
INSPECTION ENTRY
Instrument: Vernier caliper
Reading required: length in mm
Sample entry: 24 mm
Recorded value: 38.8 mm
